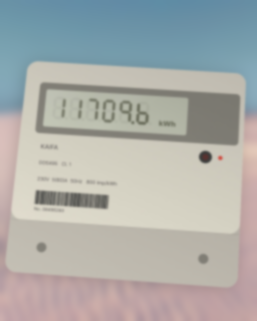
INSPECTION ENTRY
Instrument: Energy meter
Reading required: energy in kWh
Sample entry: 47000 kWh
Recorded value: 11709.6 kWh
